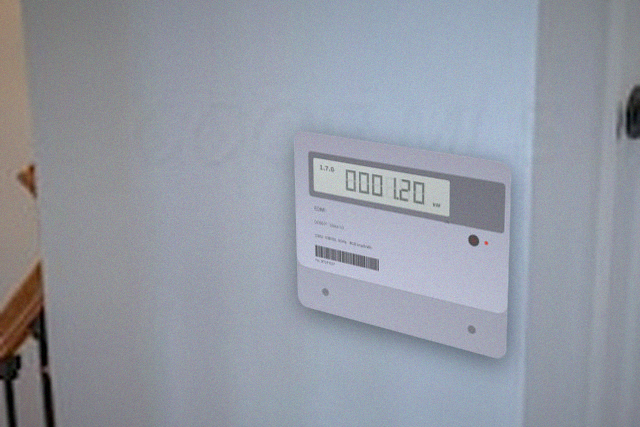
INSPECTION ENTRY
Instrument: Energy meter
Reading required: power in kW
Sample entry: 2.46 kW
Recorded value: 1.20 kW
